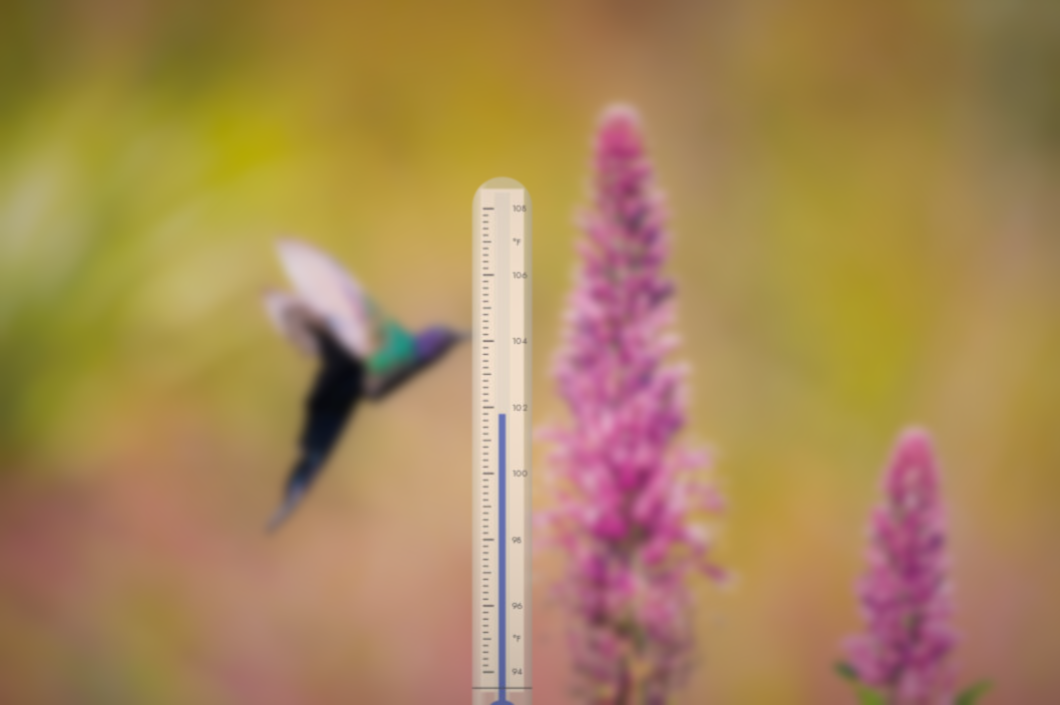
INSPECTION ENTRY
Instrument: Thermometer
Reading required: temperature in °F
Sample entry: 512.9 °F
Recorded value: 101.8 °F
